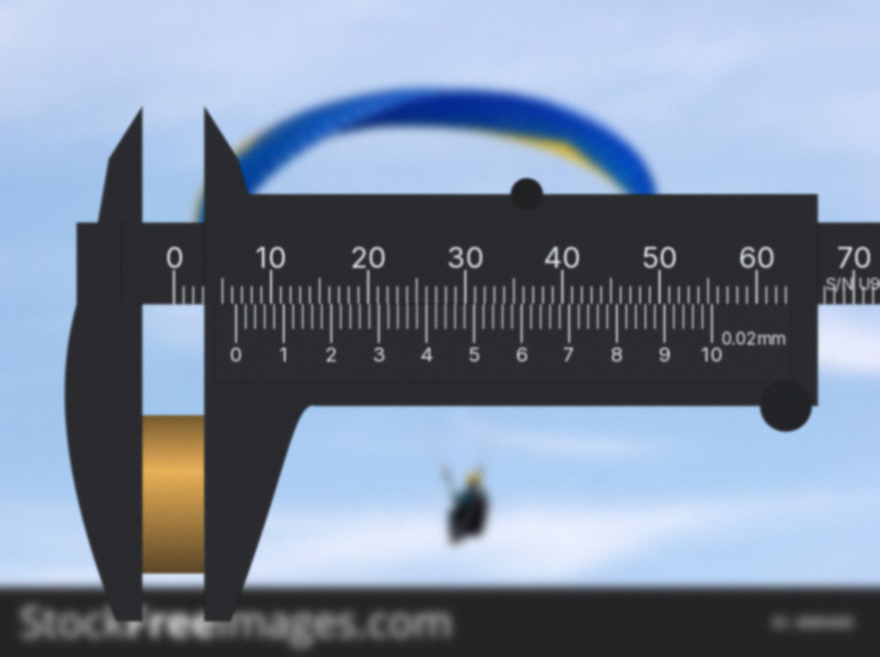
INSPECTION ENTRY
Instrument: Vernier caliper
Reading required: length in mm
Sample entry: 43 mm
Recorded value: 6.4 mm
